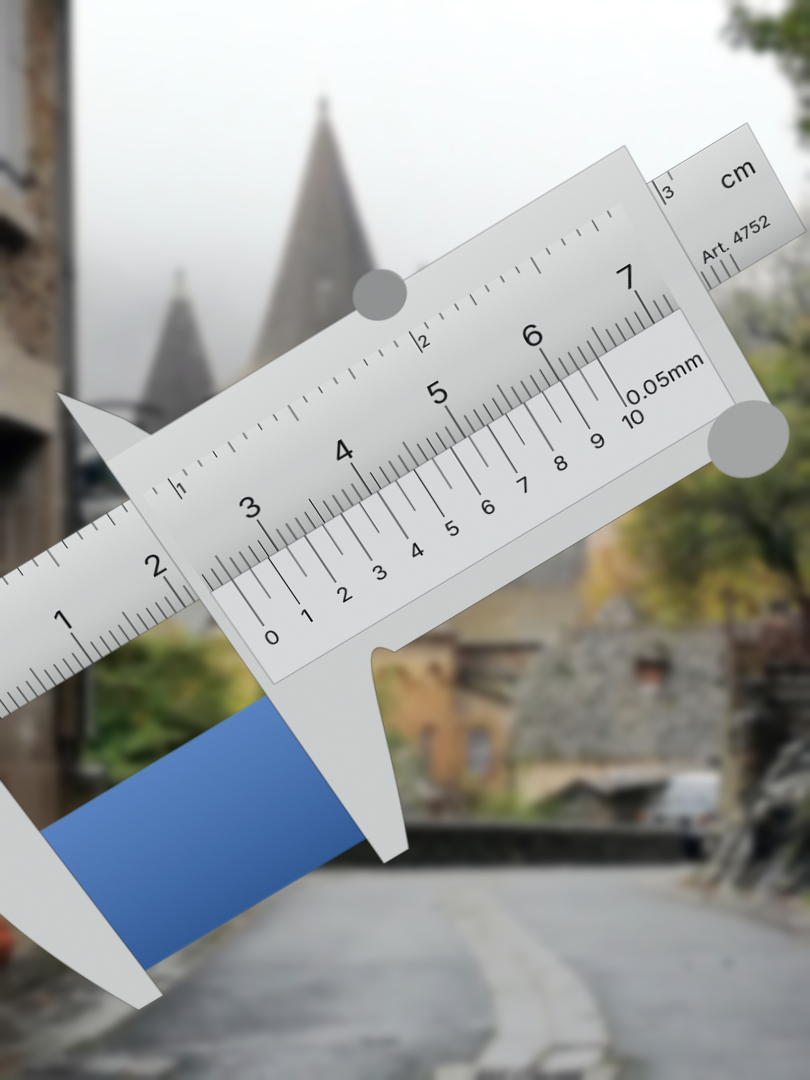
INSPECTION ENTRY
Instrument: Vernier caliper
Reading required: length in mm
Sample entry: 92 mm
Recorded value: 25.0 mm
